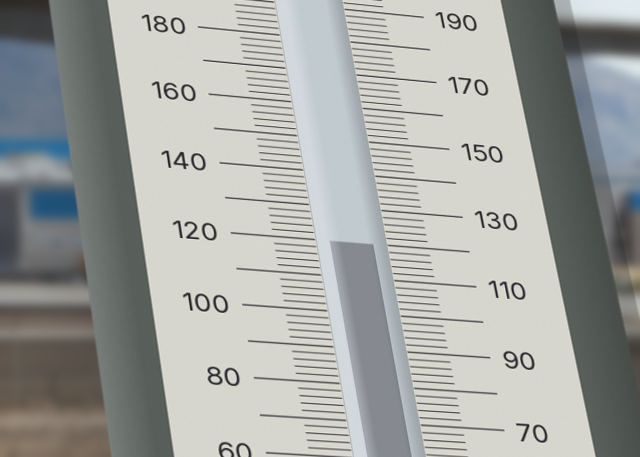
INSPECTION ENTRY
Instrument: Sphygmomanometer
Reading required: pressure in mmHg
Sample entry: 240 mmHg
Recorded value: 120 mmHg
